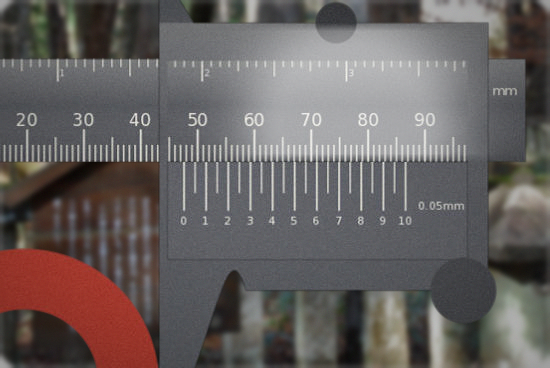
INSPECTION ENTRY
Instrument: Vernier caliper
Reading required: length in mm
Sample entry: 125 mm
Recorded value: 47.6 mm
